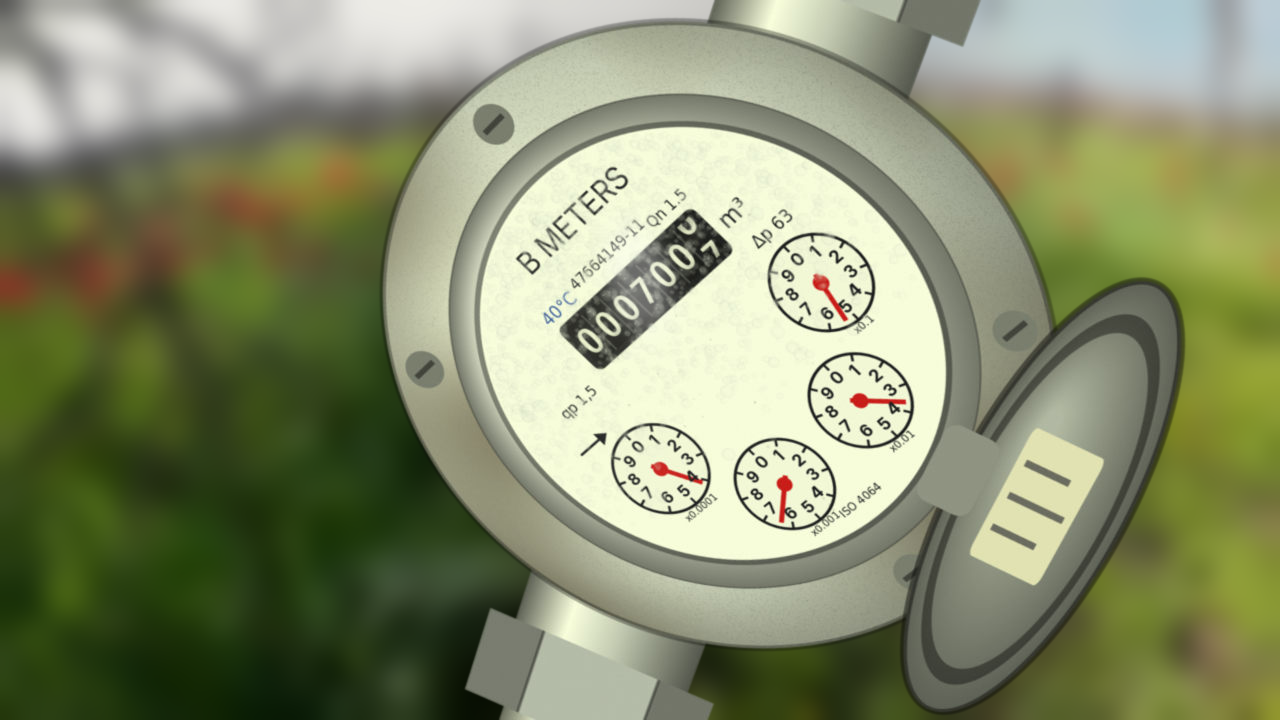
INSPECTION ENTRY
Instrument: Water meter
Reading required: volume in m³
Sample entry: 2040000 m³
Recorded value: 7006.5364 m³
